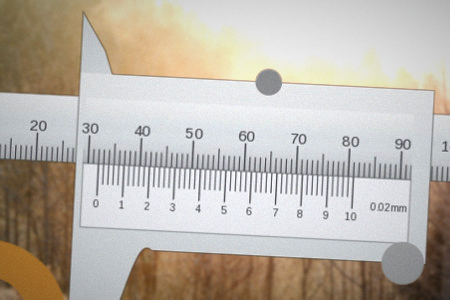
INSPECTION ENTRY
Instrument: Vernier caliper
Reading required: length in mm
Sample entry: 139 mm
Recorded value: 32.0 mm
